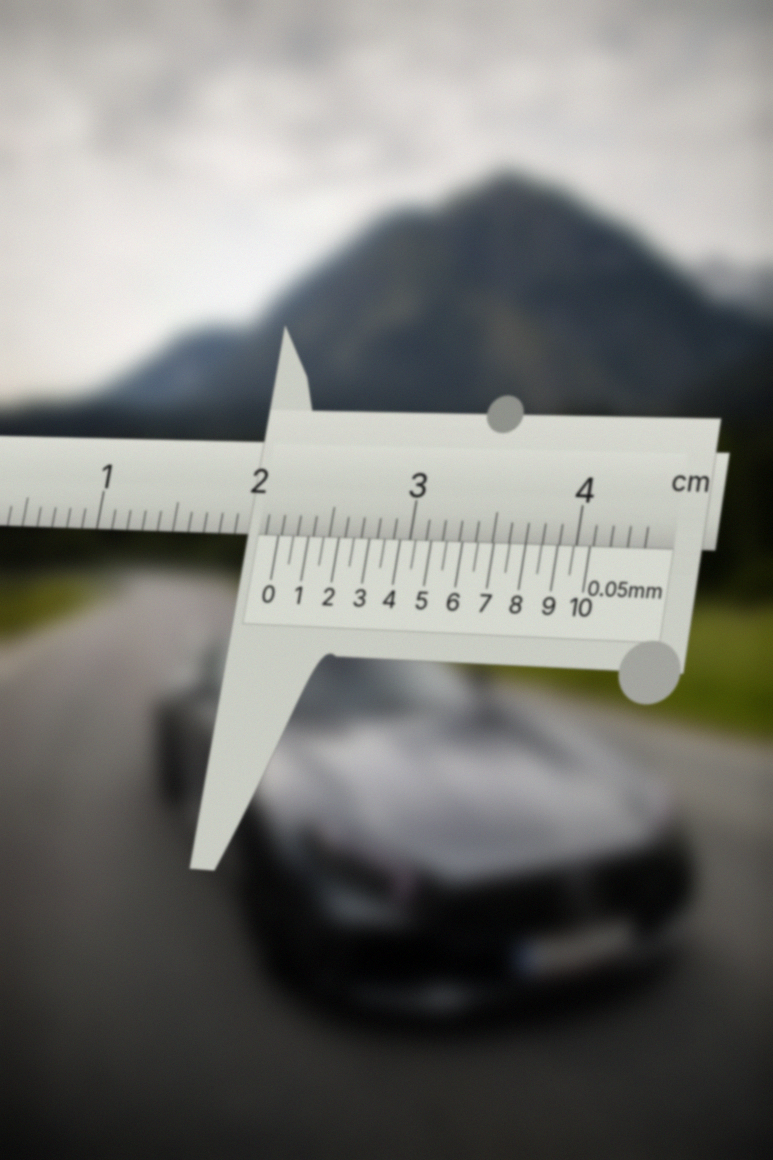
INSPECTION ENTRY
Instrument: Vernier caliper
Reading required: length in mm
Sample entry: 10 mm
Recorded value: 21.8 mm
